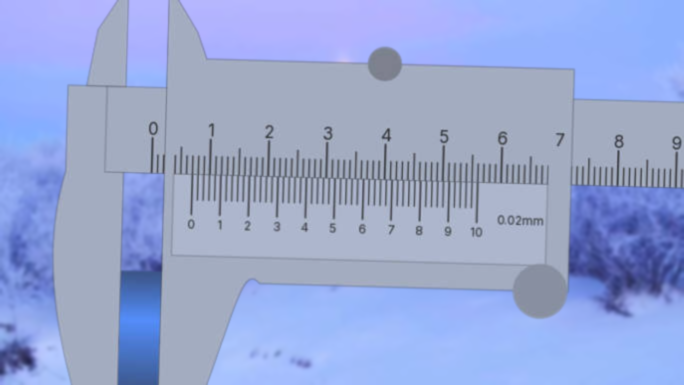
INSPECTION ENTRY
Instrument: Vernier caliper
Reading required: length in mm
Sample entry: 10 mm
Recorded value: 7.0 mm
